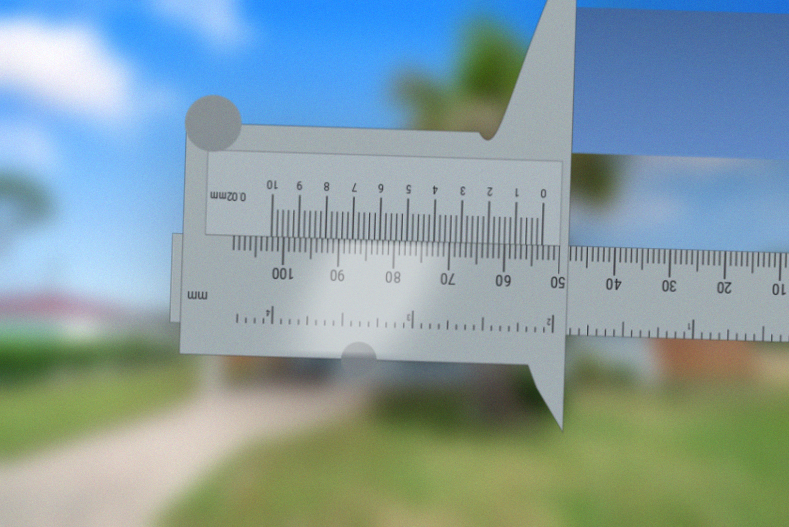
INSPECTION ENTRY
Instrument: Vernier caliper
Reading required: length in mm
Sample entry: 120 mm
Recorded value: 53.2 mm
